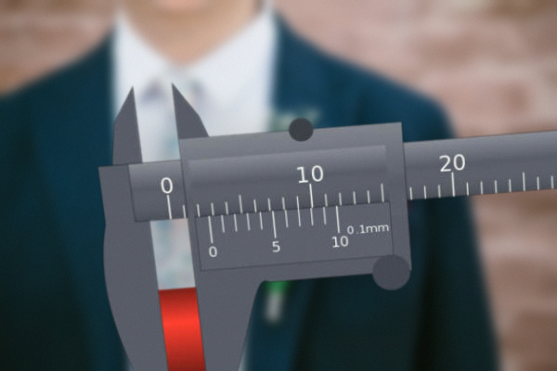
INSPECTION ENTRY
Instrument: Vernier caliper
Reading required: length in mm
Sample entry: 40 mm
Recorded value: 2.7 mm
